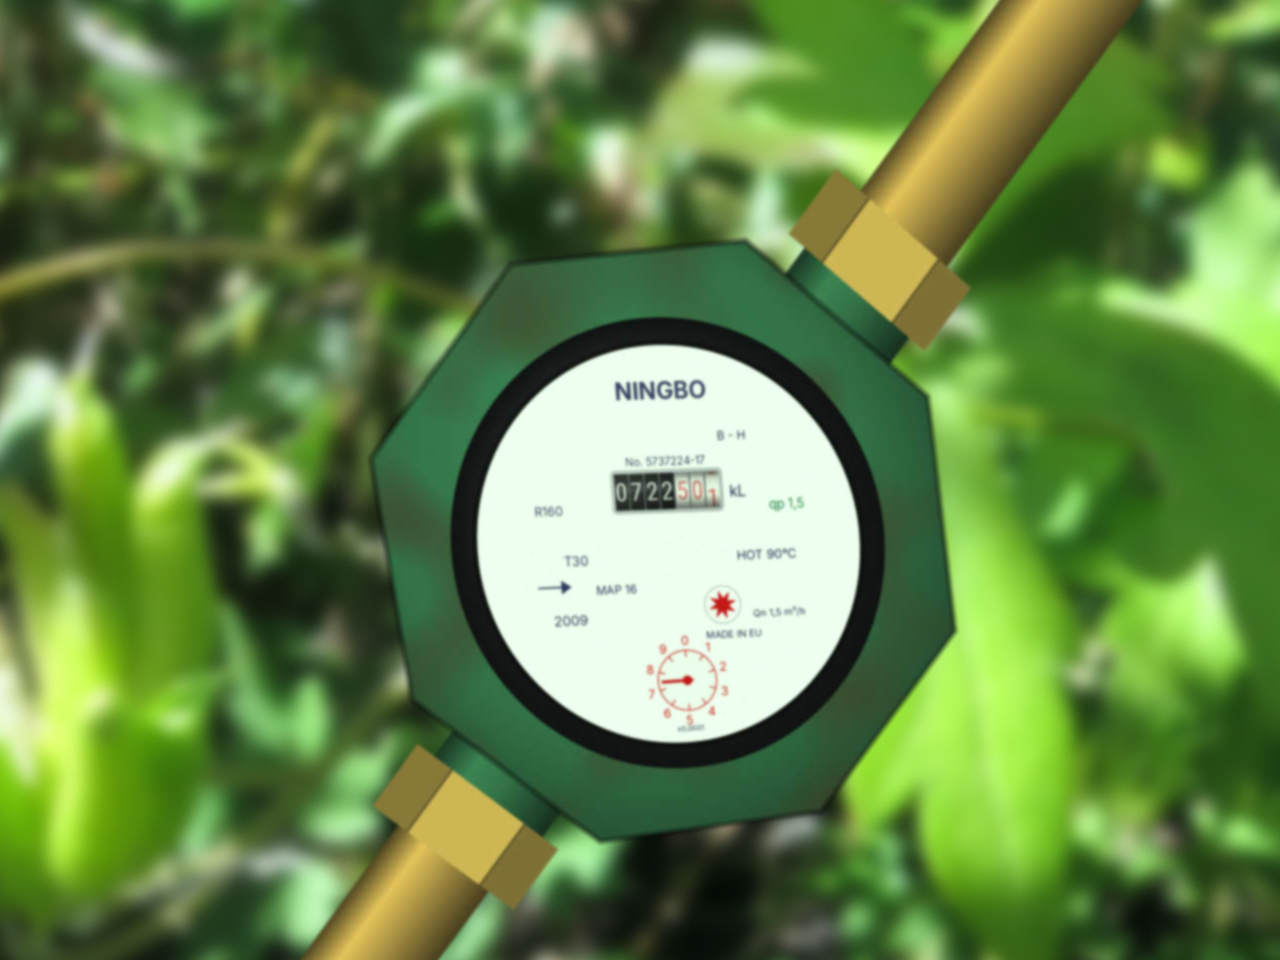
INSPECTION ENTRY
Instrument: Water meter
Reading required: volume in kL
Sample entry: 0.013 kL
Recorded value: 722.5007 kL
